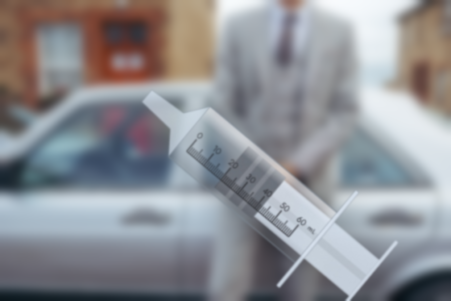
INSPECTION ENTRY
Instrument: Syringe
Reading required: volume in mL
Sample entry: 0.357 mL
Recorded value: 20 mL
